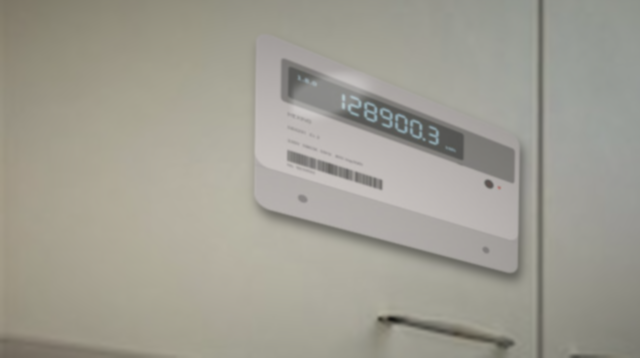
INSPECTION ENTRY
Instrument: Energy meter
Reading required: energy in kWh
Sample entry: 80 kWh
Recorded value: 128900.3 kWh
